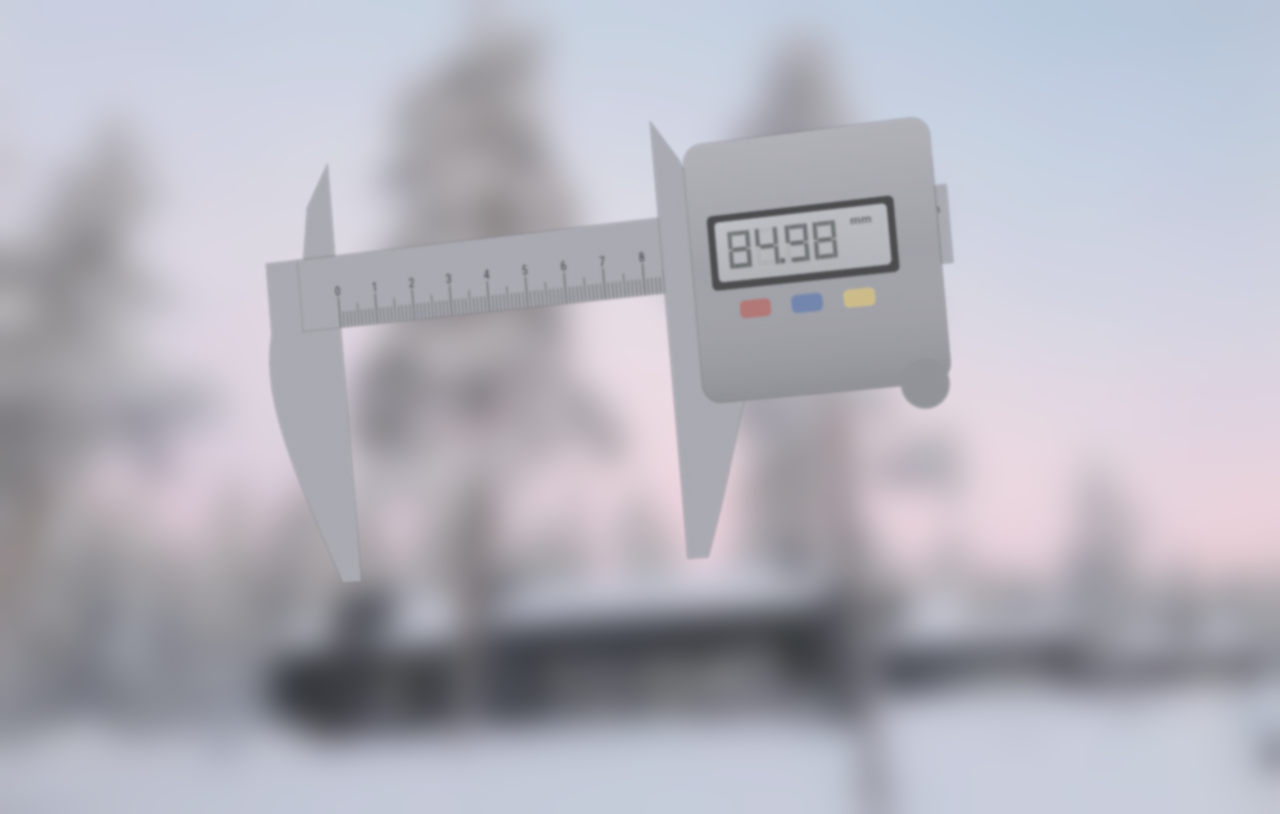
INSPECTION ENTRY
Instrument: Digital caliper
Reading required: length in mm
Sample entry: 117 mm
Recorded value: 84.98 mm
